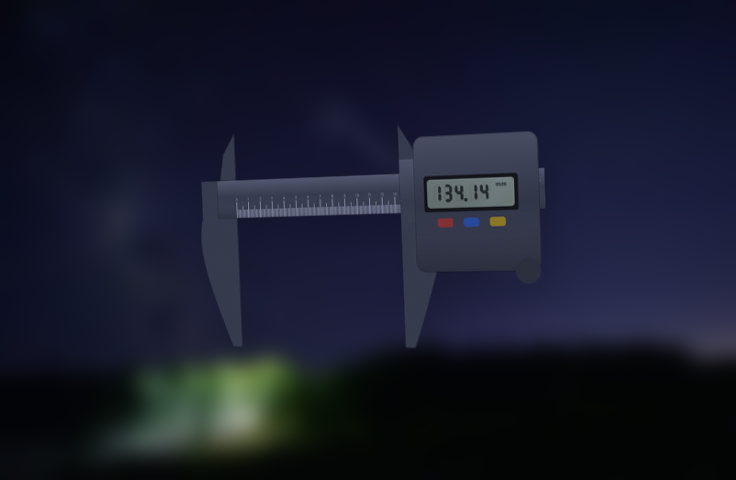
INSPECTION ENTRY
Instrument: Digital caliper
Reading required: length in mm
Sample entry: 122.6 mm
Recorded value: 134.14 mm
